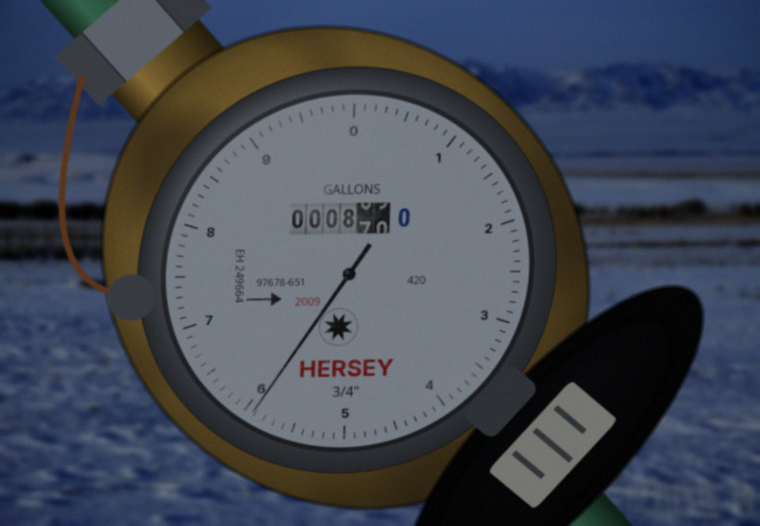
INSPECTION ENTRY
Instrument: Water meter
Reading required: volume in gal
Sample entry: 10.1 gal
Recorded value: 8695.9 gal
